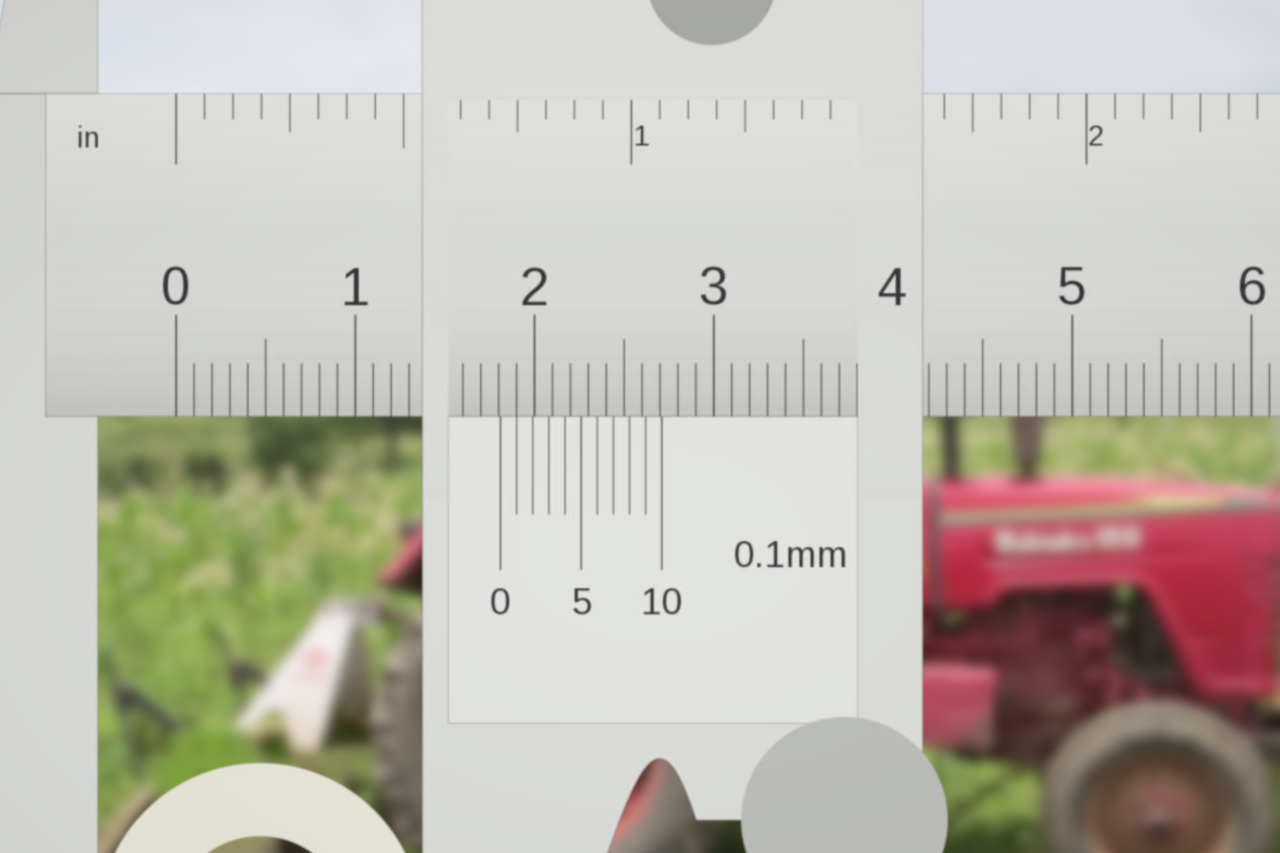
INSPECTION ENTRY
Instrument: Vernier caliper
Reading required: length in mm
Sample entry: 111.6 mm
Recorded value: 18.1 mm
